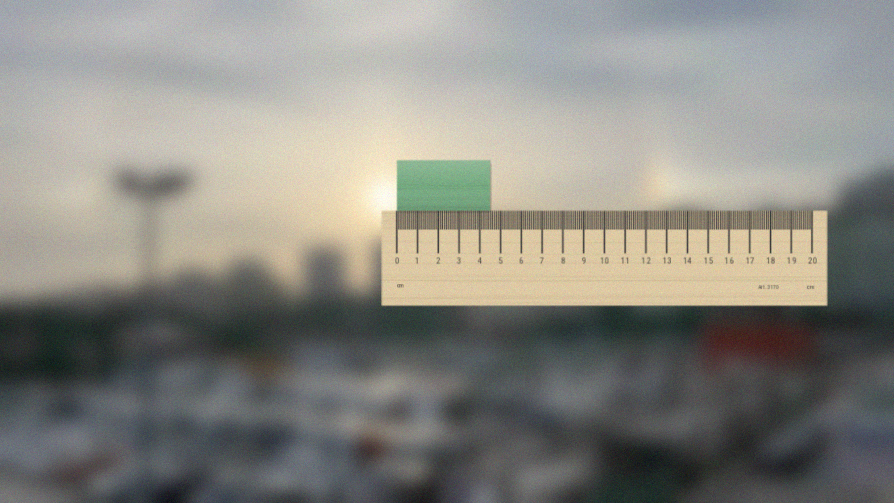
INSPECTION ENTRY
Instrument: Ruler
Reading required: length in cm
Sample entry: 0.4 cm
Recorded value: 4.5 cm
